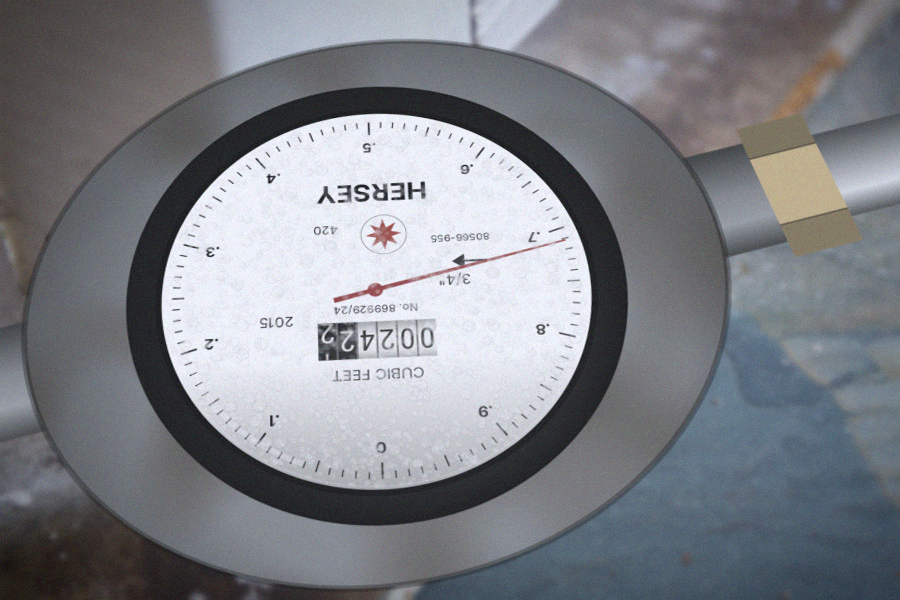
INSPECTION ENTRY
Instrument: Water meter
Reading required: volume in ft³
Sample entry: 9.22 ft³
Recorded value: 2421.71 ft³
